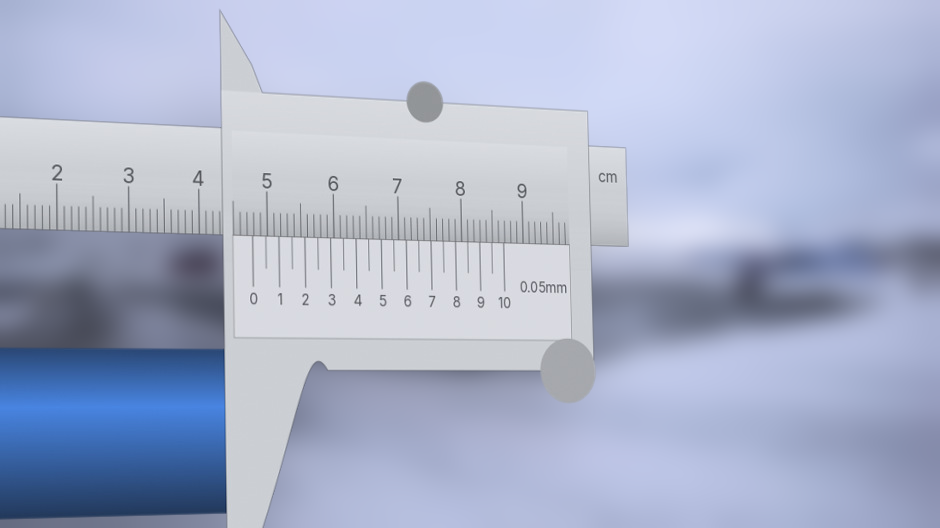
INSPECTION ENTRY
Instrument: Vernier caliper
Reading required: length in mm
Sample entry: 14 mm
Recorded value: 47.8 mm
